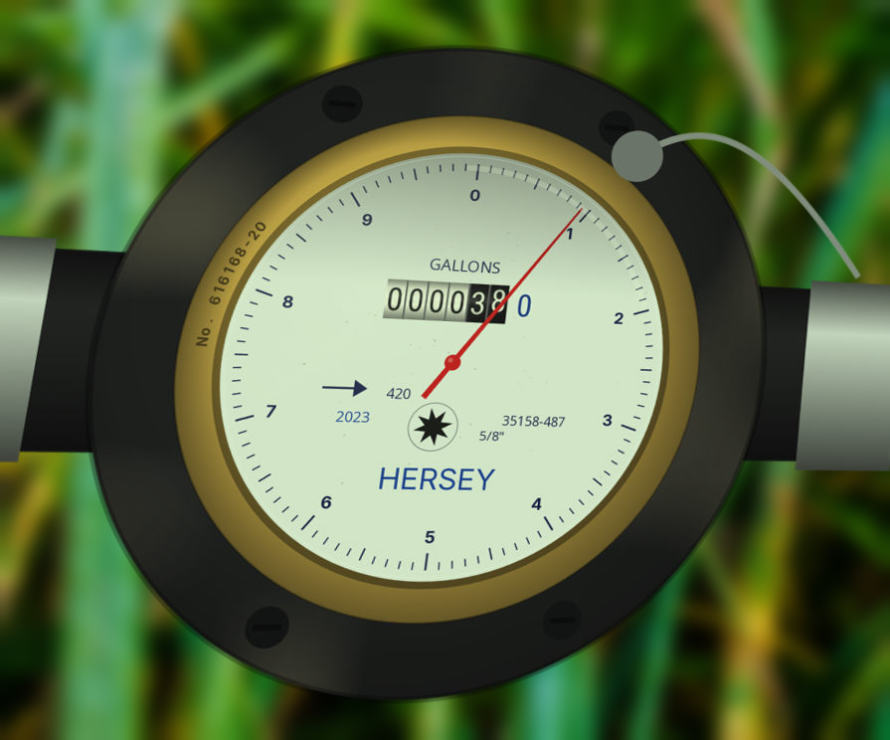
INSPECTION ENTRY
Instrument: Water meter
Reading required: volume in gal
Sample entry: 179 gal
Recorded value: 380.9 gal
